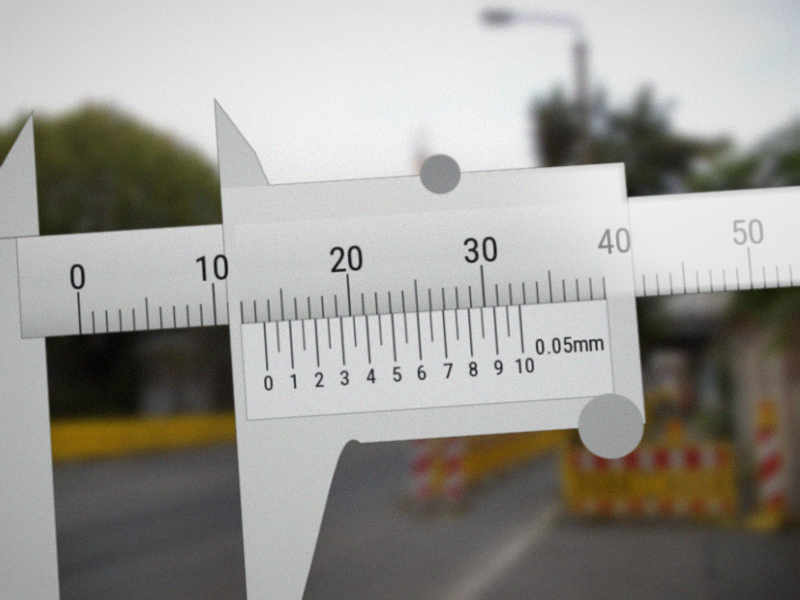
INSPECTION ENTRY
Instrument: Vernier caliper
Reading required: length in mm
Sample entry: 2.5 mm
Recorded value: 13.6 mm
